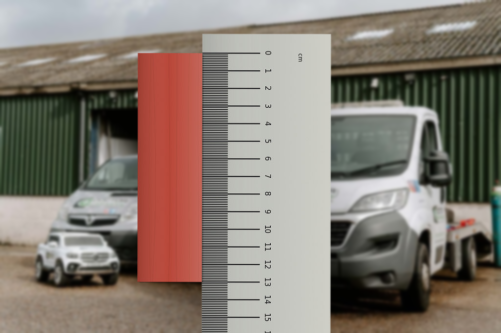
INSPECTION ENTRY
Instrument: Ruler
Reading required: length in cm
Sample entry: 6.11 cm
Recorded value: 13 cm
